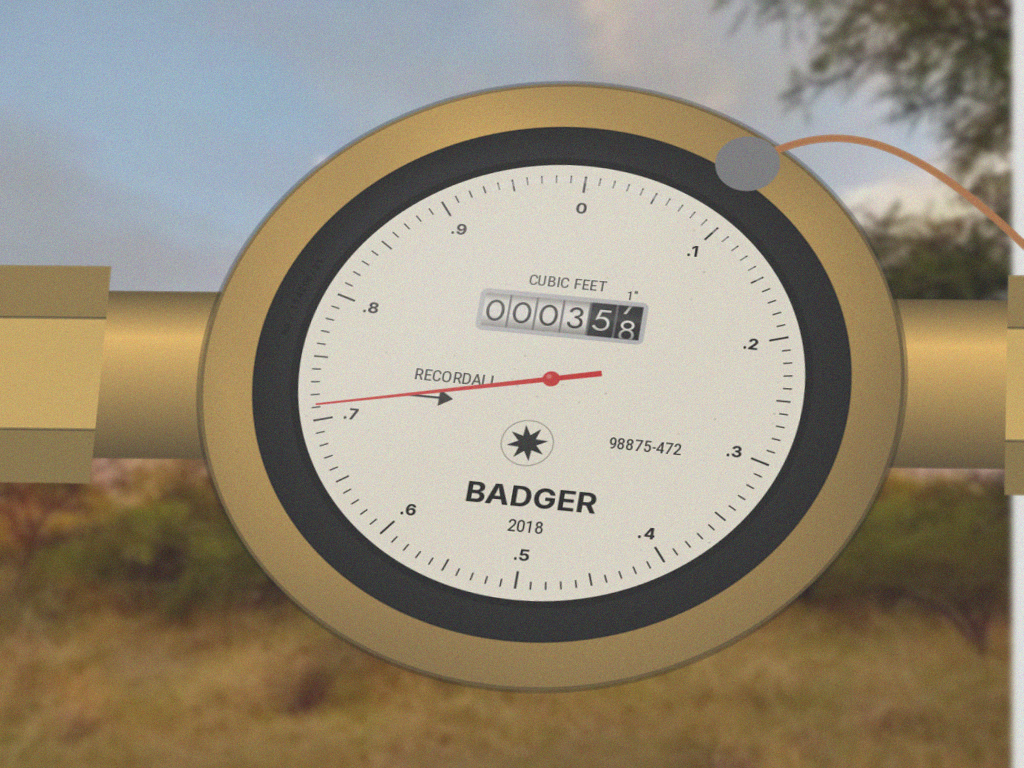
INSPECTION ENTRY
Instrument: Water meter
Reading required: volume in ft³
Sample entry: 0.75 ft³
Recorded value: 357.71 ft³
